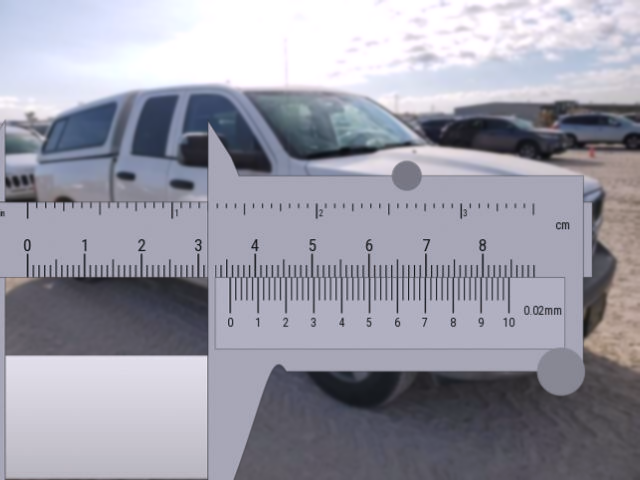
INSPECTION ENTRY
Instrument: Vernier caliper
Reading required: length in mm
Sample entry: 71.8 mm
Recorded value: 35.6 mm
